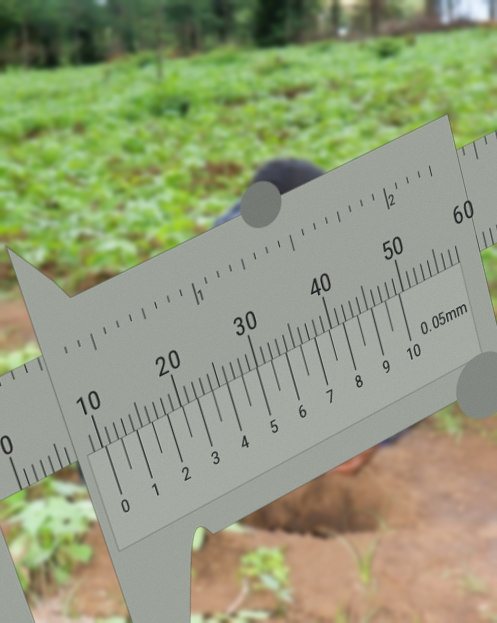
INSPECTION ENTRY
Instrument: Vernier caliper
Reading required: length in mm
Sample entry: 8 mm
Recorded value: 10.4 mm
